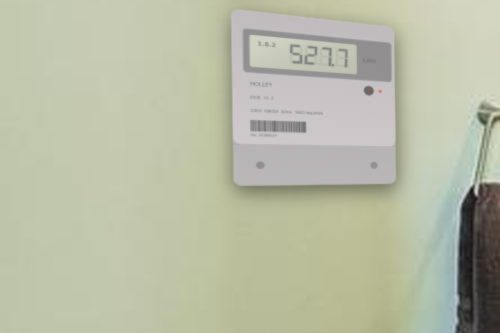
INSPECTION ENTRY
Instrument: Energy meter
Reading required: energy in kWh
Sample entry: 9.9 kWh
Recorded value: 527.7 kWh
